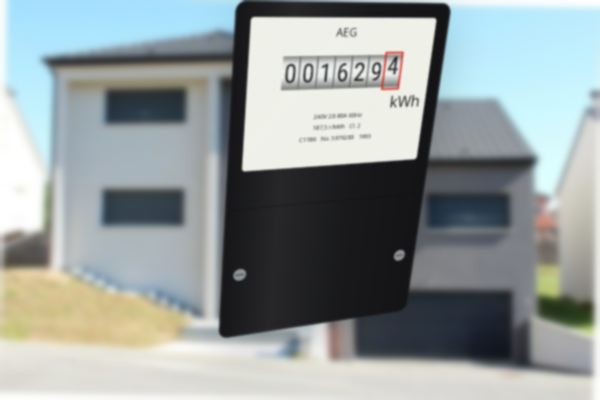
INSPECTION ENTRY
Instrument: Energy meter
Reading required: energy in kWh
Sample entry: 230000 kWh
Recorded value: 1629.4 kWh
